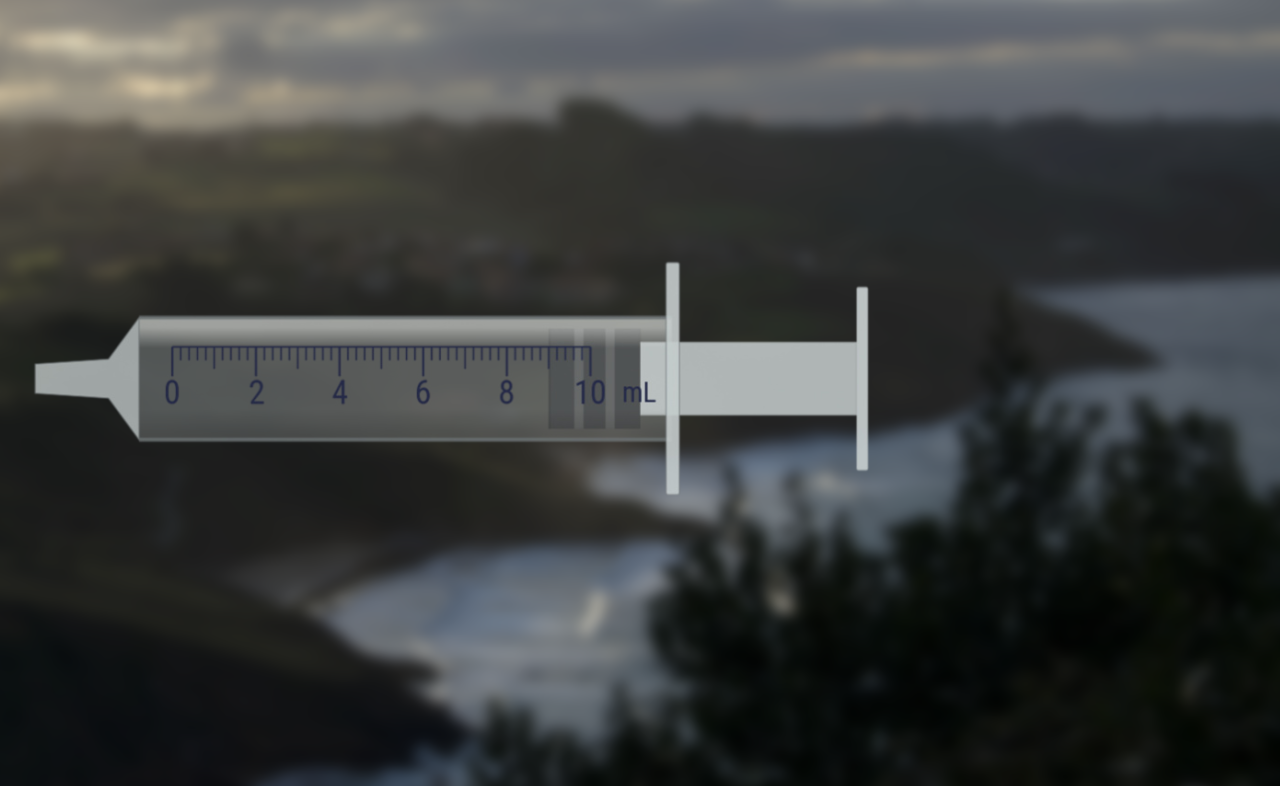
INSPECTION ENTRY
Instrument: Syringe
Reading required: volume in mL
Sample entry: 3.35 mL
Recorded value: 9 mL
